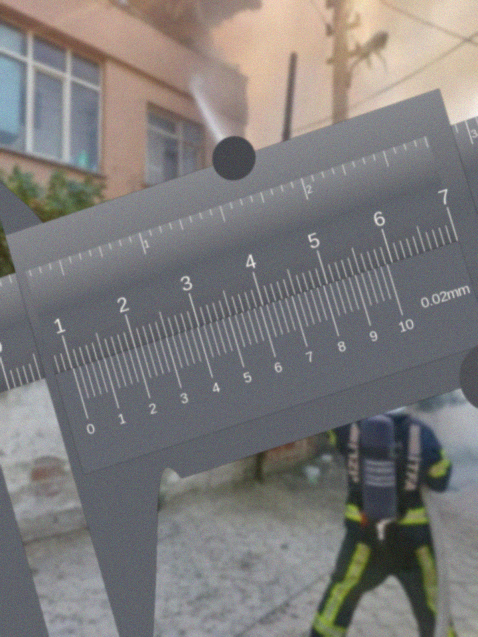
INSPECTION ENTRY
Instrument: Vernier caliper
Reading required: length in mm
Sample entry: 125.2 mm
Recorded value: 10.2 mm
